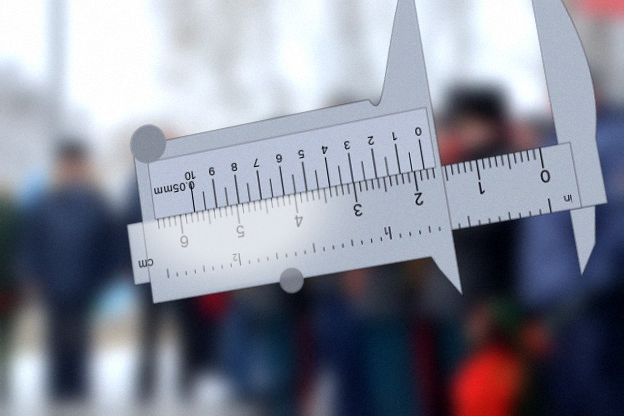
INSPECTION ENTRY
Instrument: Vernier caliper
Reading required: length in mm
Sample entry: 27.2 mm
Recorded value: 18.4 mm
